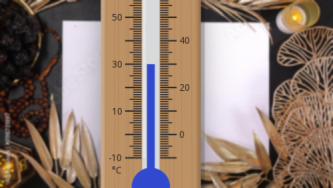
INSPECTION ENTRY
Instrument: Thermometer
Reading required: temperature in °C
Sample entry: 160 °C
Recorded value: 30 °C
